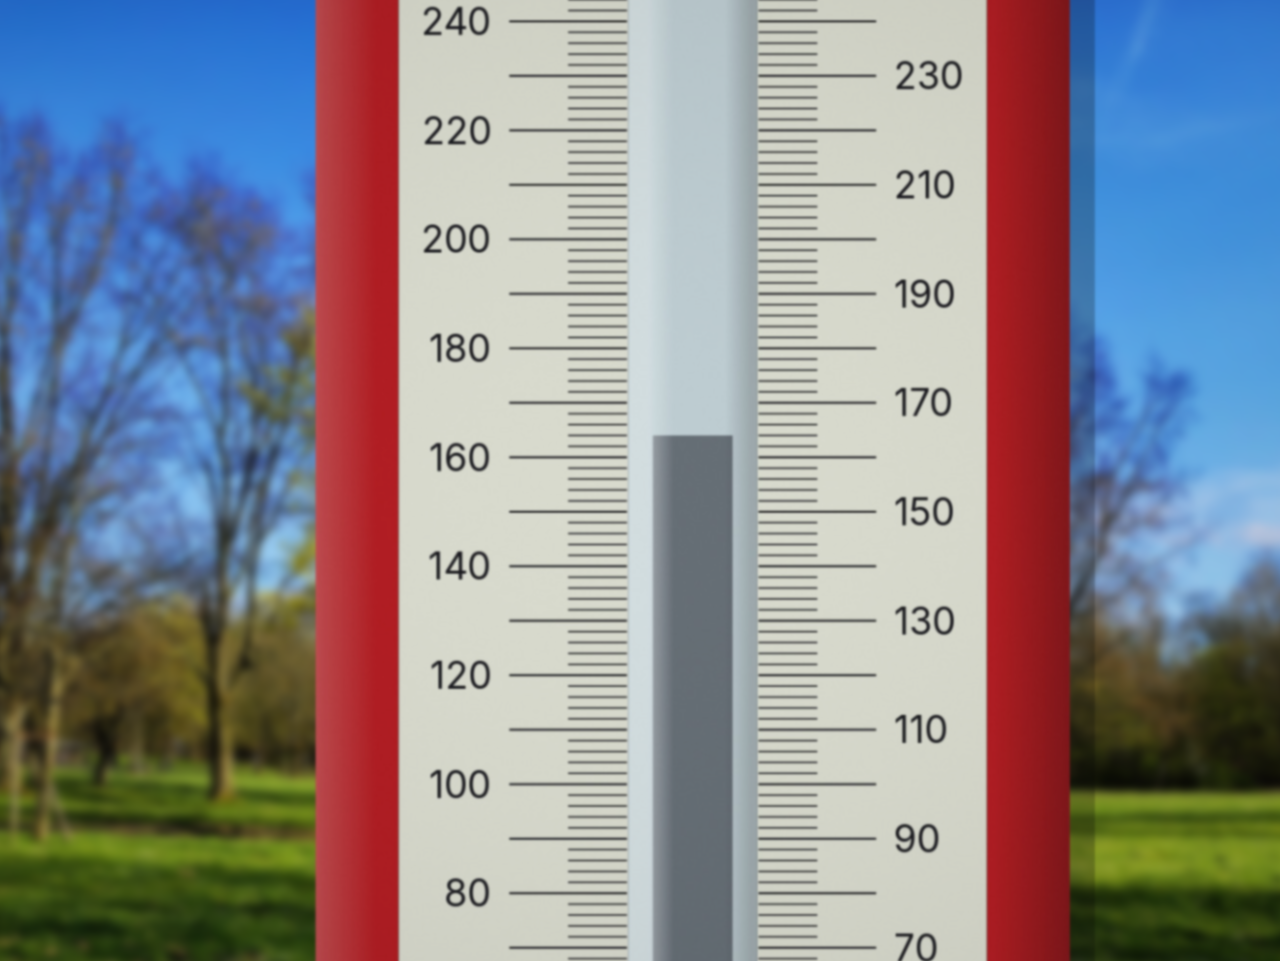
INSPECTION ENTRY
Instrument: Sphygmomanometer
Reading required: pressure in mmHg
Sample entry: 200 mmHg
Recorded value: 164 mmHg
